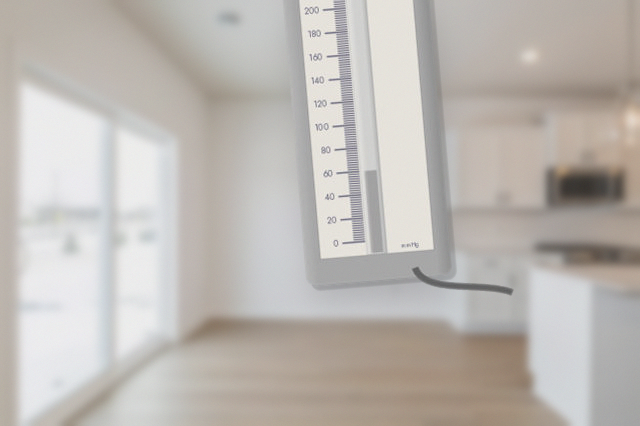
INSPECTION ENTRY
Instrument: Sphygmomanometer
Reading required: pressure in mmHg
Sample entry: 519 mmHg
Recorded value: 60 mmHg
